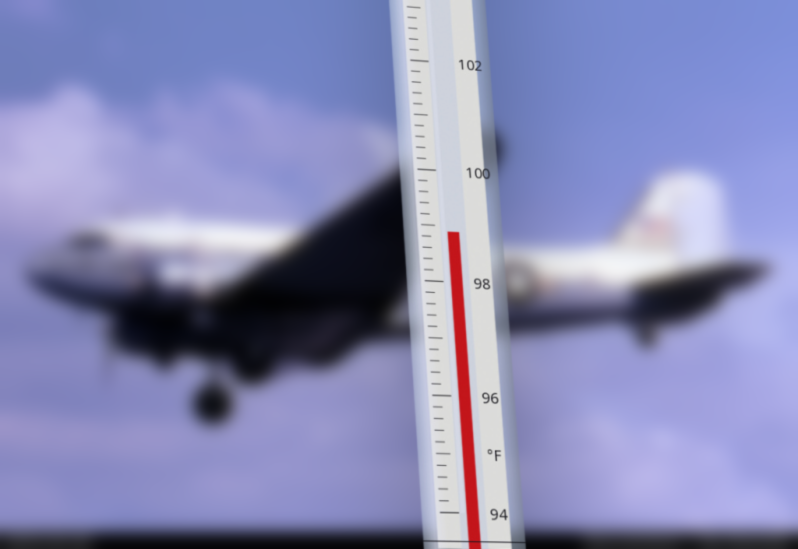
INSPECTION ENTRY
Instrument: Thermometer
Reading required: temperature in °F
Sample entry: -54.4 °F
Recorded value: 98.9 °F
